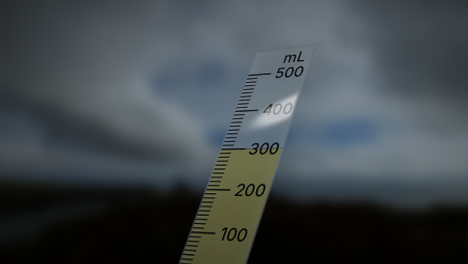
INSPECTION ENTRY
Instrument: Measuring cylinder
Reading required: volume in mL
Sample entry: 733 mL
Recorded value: 300 mL
